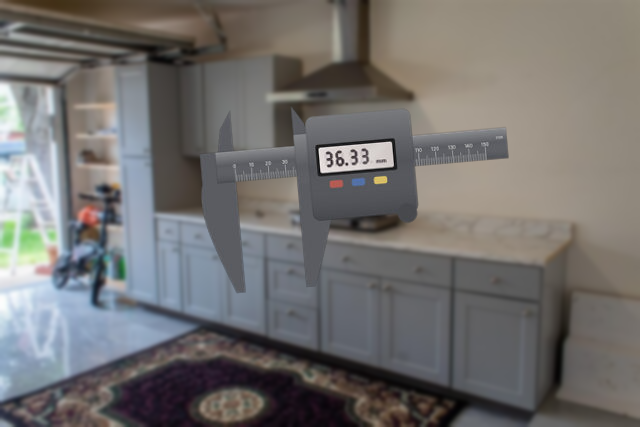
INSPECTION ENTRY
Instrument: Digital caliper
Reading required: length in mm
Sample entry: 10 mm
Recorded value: 36.33 mm
